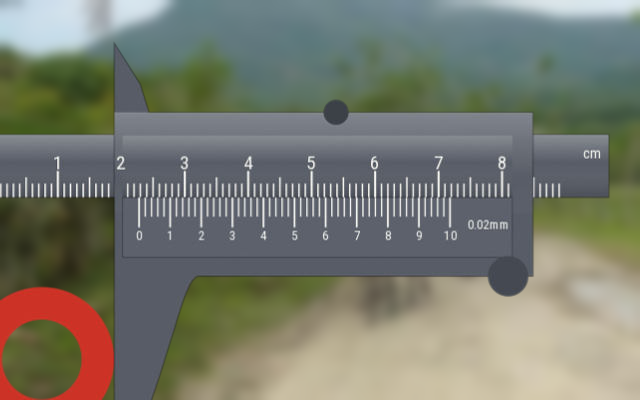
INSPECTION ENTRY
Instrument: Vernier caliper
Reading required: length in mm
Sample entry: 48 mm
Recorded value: 22.8 mm
